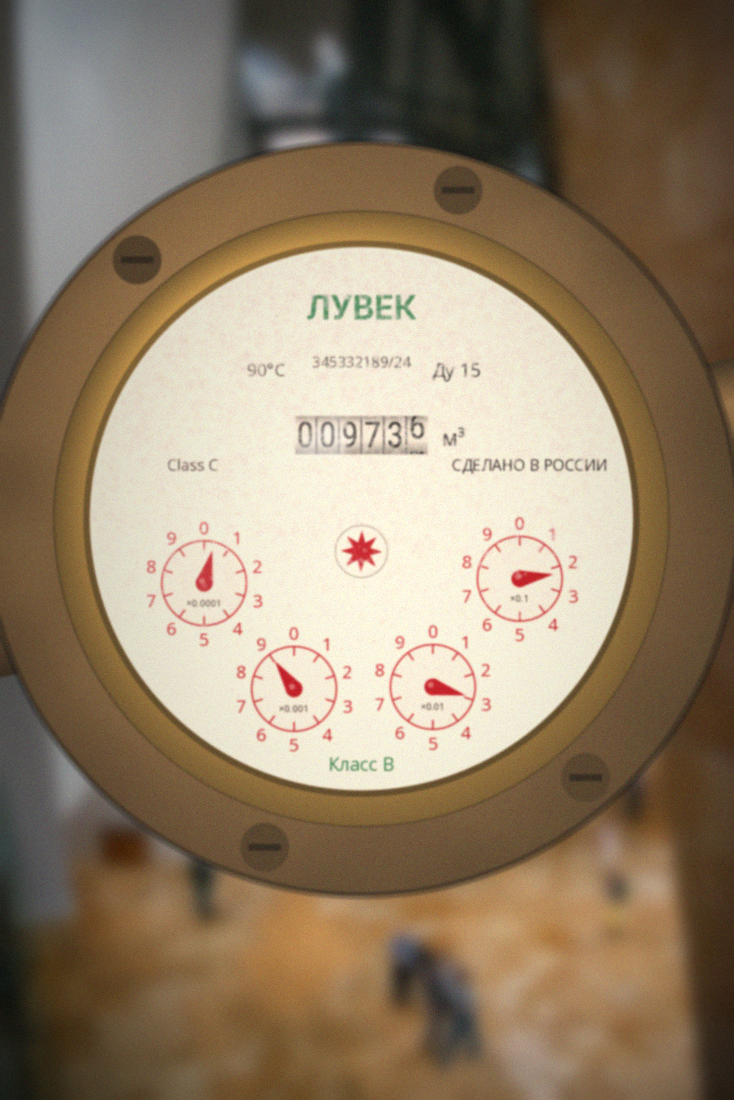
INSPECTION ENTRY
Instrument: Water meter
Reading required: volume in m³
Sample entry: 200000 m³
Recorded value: 9736.2290 m³
